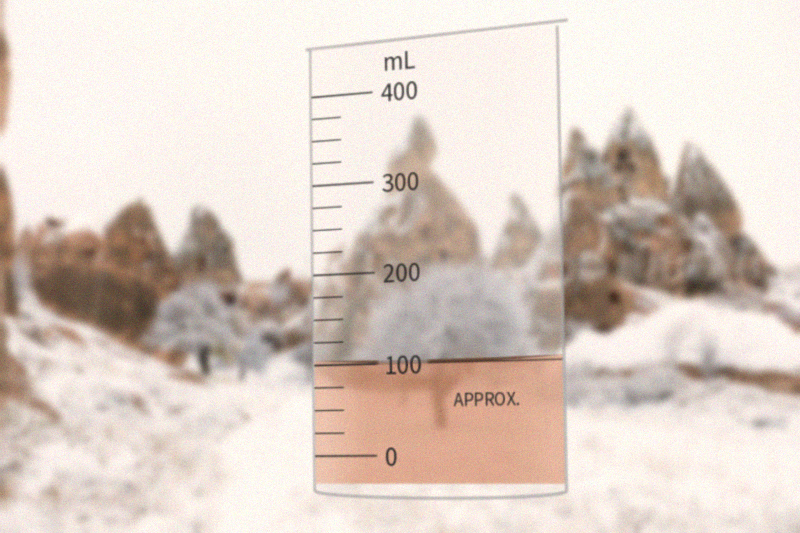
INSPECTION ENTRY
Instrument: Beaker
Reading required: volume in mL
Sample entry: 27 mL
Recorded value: 100 mL
